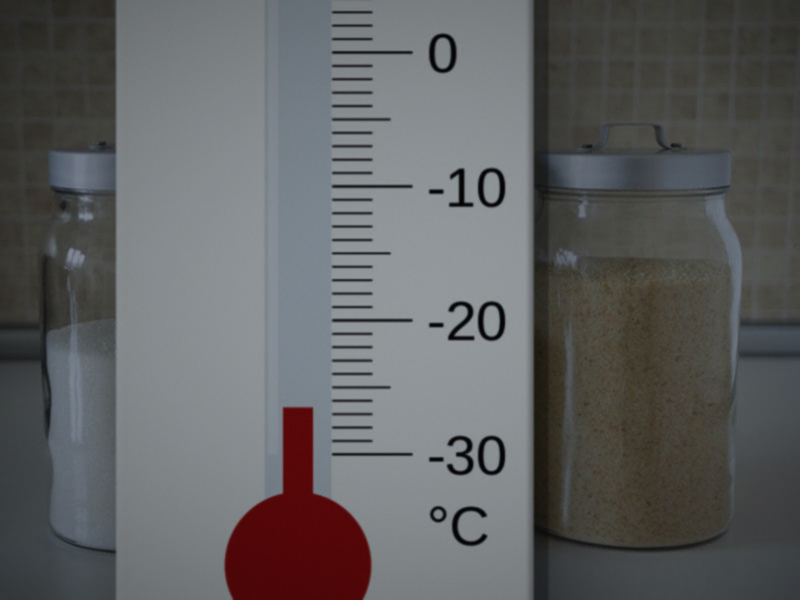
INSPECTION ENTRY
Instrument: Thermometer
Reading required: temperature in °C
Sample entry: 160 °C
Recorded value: -26.5 °C
